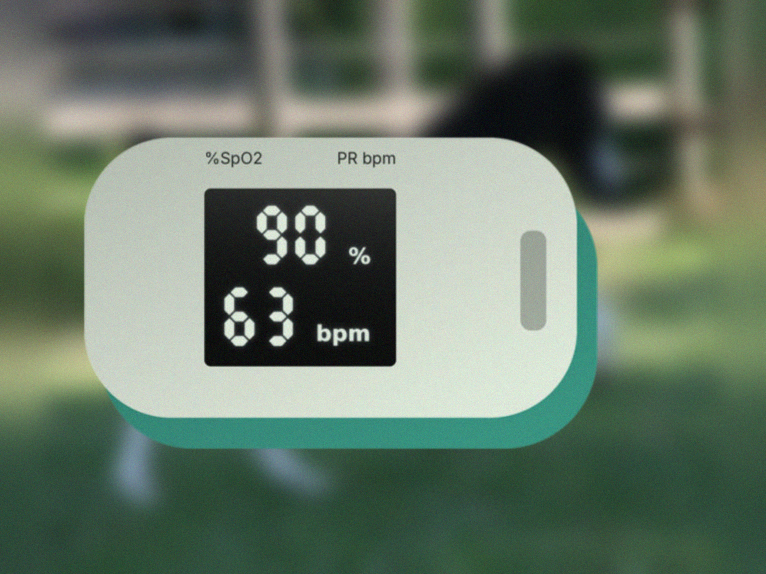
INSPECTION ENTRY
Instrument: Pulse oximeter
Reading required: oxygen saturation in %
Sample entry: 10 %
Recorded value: 90 %
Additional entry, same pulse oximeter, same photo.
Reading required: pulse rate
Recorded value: 63 bpm
